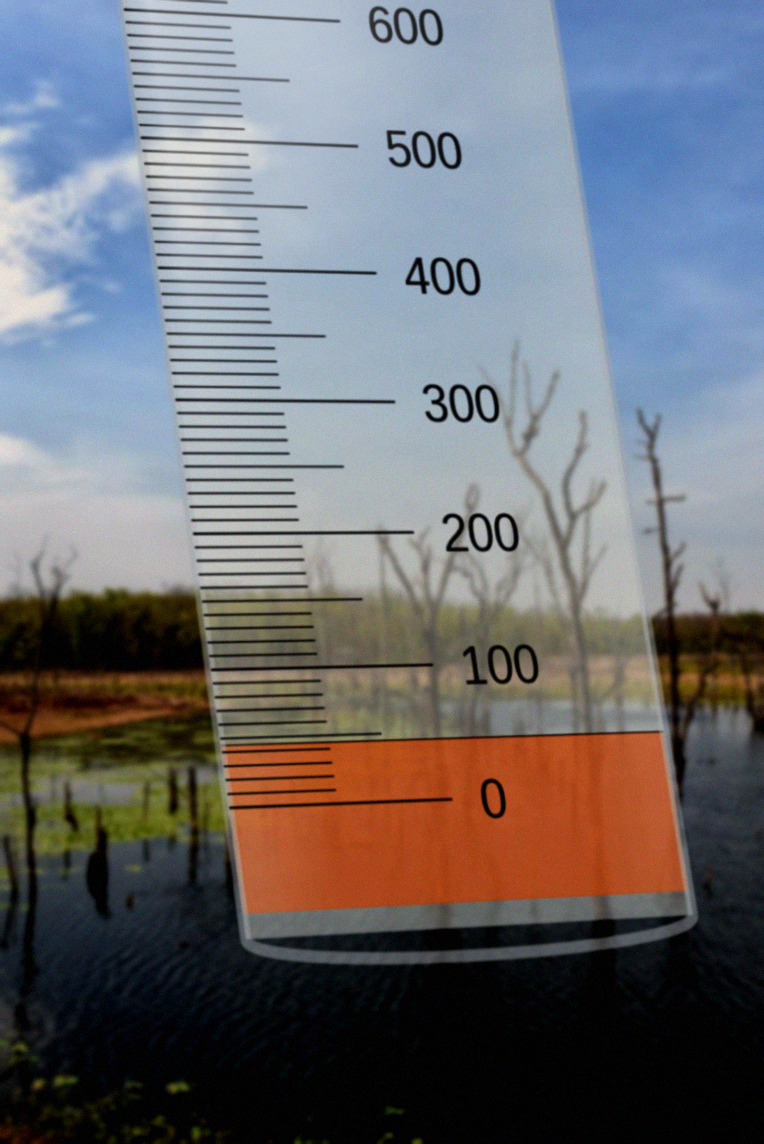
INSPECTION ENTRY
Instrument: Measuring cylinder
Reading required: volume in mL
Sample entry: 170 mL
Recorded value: 45 mL
